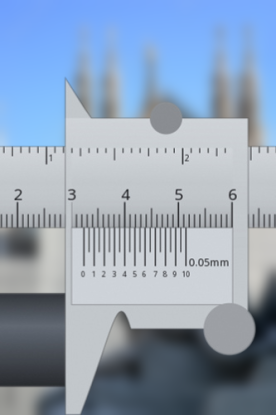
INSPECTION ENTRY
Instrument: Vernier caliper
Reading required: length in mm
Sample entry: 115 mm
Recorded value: 32.4 mm
